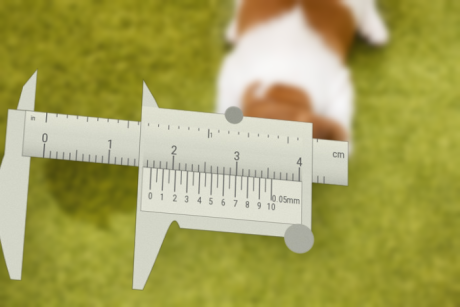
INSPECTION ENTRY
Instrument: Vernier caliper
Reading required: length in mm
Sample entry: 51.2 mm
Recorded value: 16.6 mm
